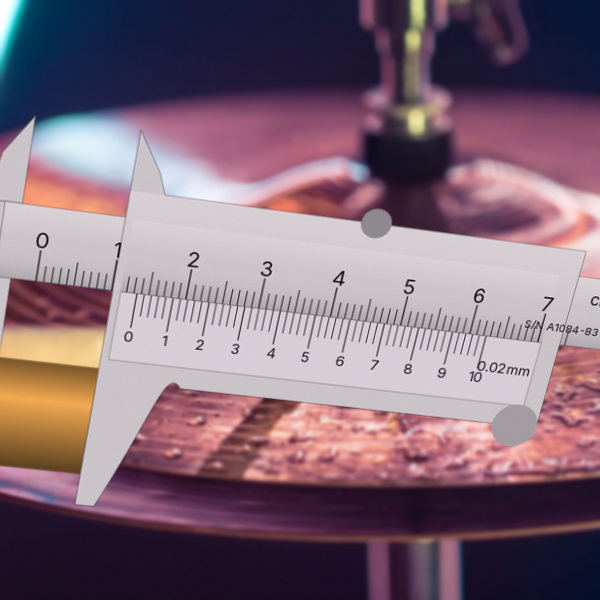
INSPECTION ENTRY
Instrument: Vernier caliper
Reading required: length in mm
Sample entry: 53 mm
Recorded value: 13.4 mm
